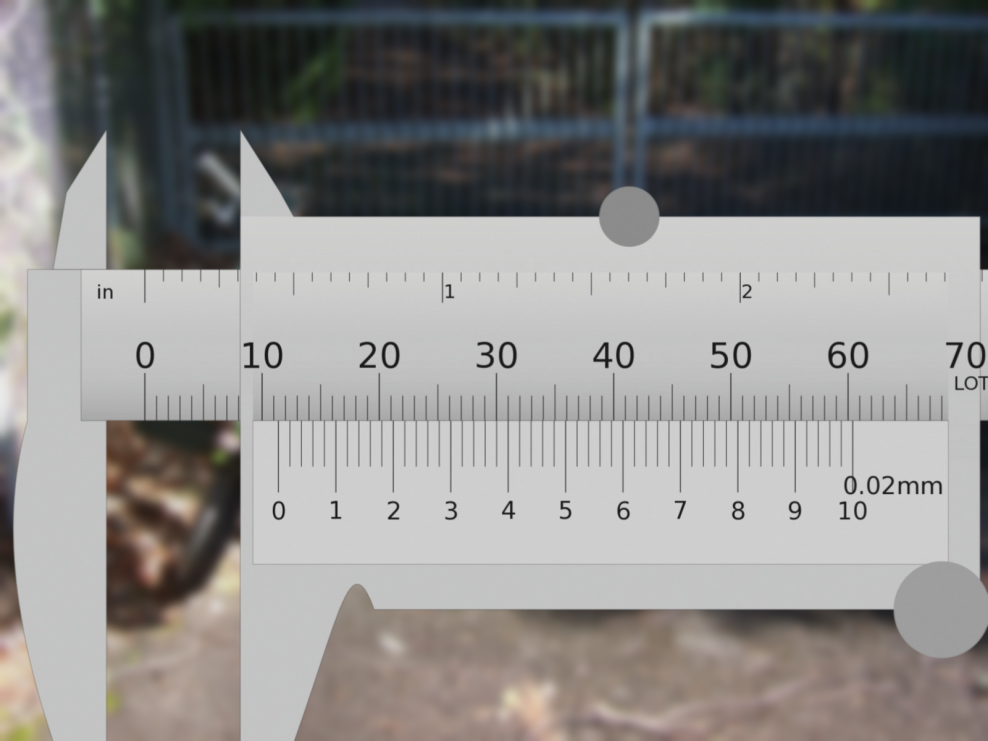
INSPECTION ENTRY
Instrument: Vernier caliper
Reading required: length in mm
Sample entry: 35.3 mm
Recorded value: 11.4 mm
